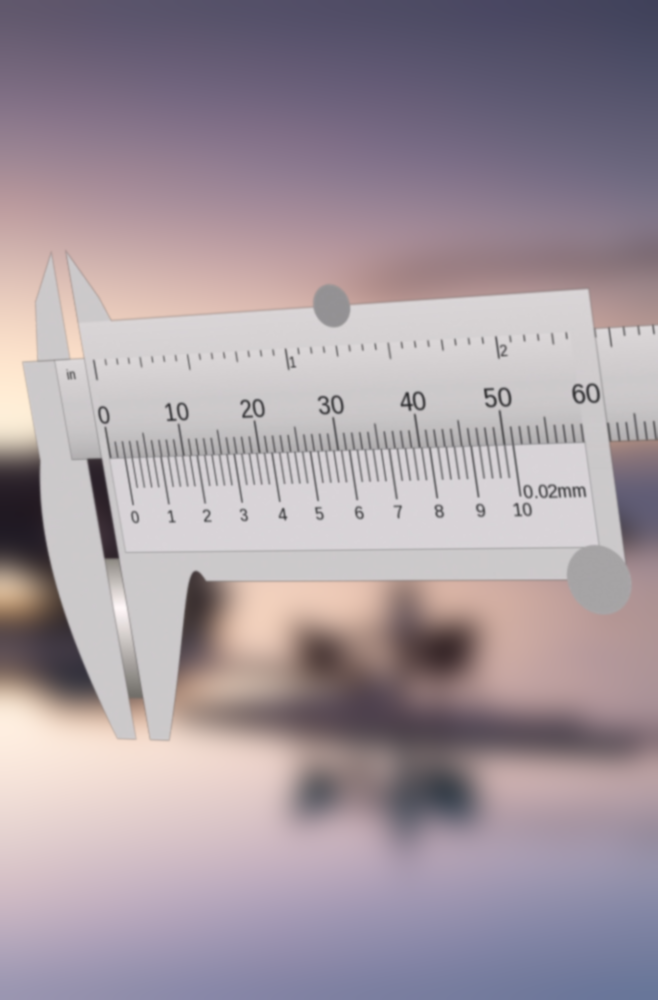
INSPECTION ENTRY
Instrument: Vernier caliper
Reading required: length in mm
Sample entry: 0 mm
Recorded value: 2.0 mm
